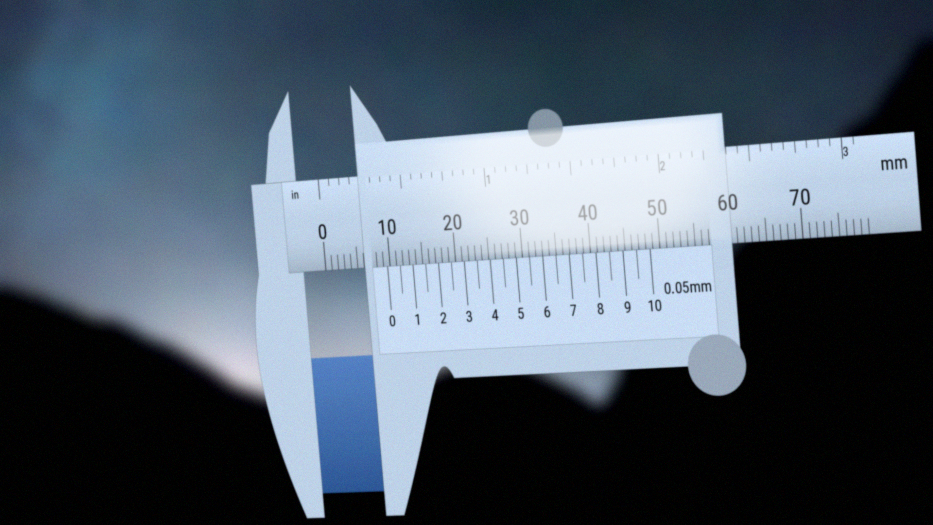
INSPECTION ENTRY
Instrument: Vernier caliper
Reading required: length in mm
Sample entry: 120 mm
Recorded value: 9.6 mm
